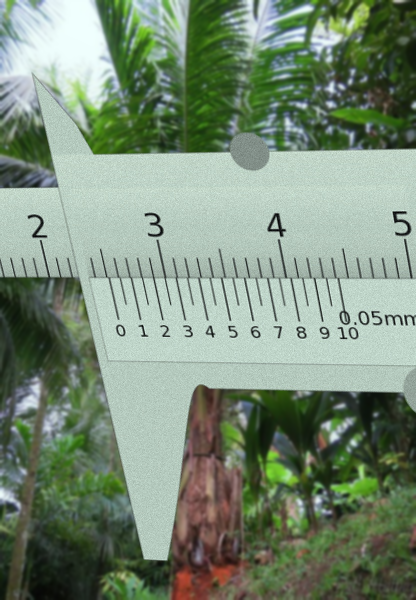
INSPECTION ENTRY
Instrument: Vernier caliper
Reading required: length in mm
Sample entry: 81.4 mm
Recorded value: 25.2 mm
